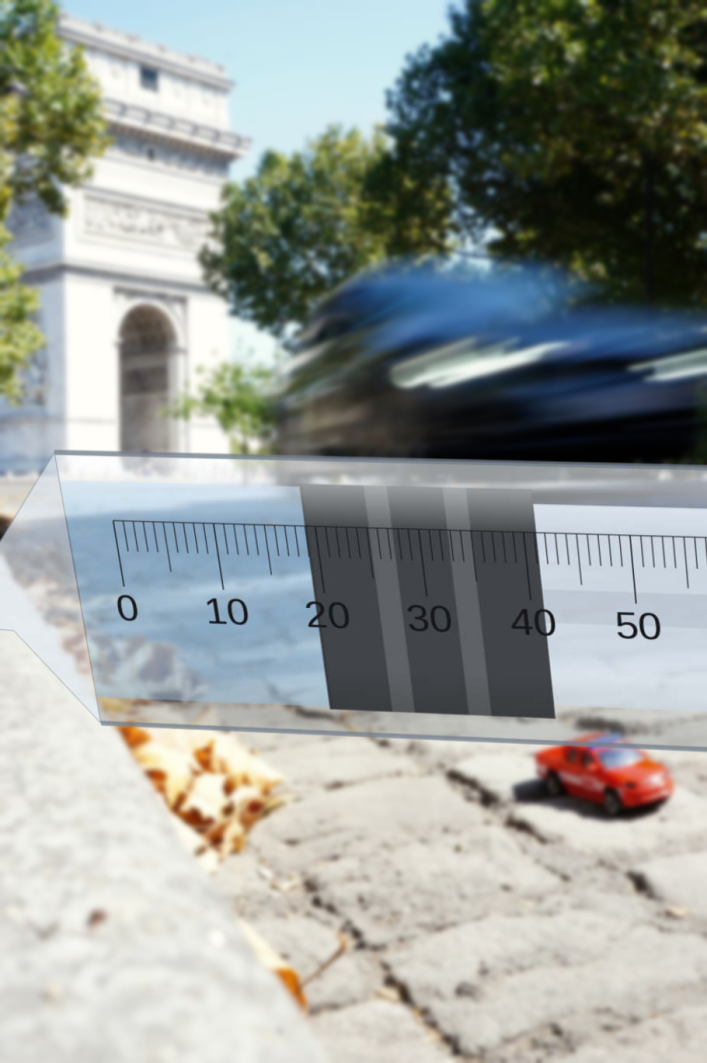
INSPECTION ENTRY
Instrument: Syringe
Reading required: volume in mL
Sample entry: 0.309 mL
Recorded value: 19 mL
